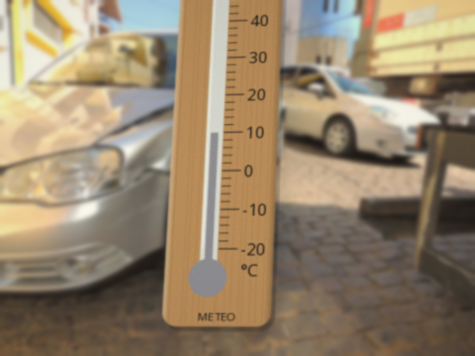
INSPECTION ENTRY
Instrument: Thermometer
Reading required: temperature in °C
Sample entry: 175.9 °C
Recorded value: 10 °C
